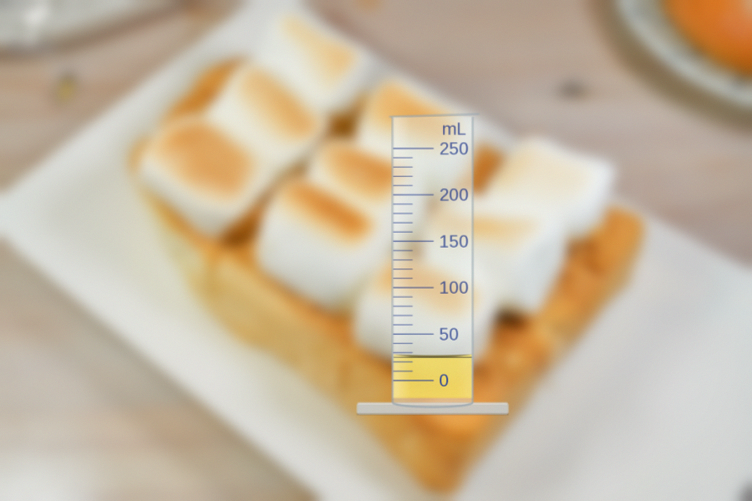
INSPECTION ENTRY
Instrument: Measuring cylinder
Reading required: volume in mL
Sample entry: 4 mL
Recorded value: 25 mL
